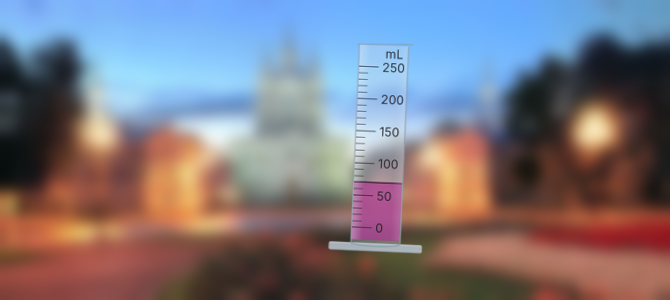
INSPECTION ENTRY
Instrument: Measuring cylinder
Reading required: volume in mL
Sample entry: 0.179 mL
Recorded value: 70 mL
